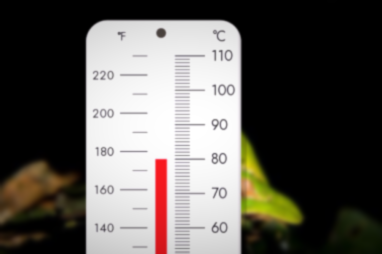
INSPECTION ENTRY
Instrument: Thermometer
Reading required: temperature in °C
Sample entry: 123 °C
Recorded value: 80 °C
